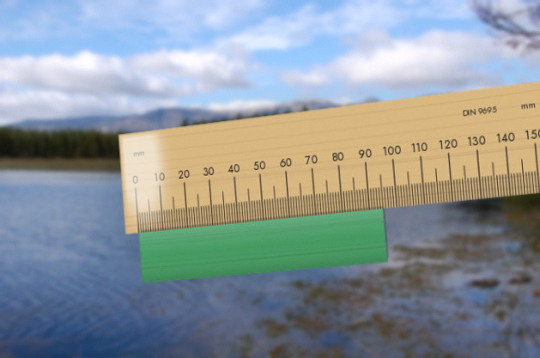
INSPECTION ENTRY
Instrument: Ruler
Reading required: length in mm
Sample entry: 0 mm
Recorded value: 95 mm
